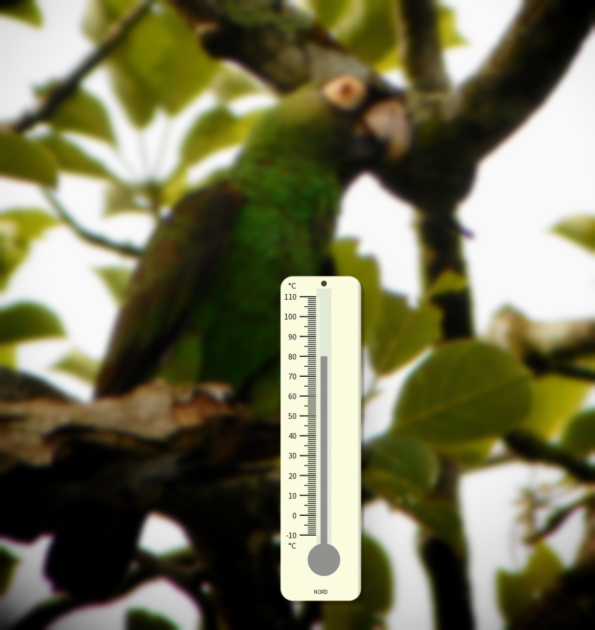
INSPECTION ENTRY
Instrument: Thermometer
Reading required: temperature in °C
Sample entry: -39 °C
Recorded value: 80 °C
